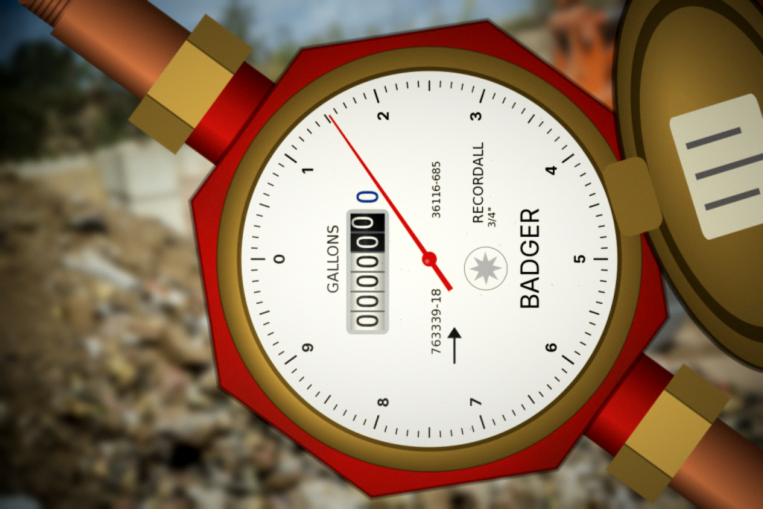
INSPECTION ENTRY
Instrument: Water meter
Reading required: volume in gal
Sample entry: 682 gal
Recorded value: 1.5 gal
